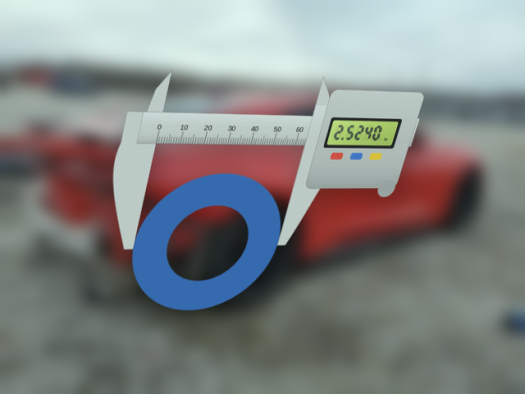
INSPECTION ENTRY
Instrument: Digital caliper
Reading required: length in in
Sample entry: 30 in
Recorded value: 2.5240 in
